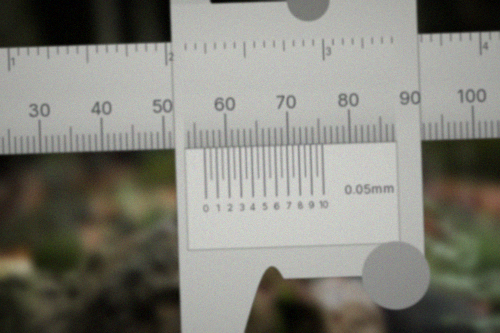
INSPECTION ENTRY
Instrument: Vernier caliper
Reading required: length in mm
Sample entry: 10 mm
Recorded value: 56.5 mm
